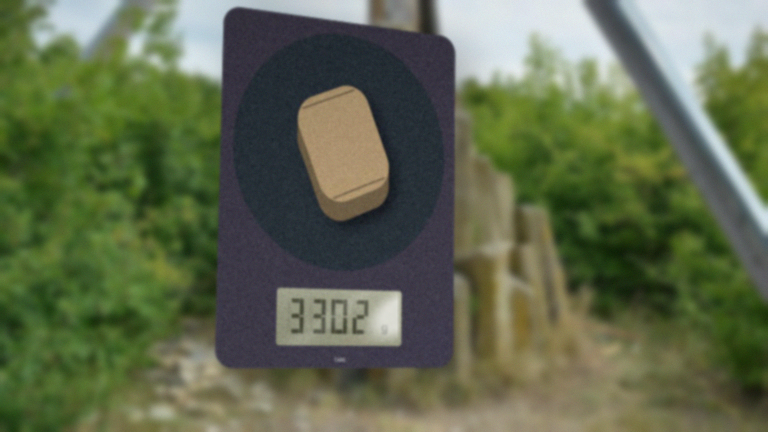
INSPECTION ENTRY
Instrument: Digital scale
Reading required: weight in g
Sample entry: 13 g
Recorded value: 3302 g
